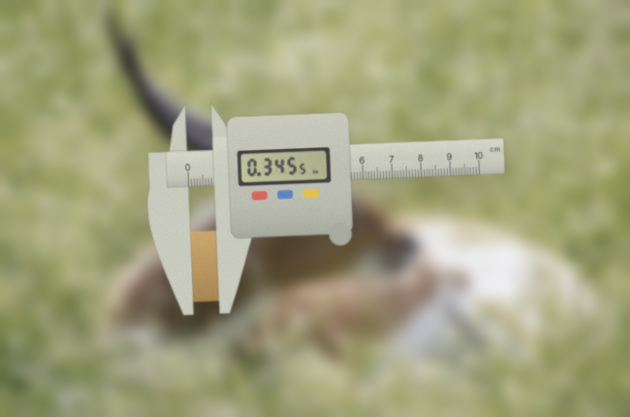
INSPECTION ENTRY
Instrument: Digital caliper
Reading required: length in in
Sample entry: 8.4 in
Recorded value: 0.3455 in
